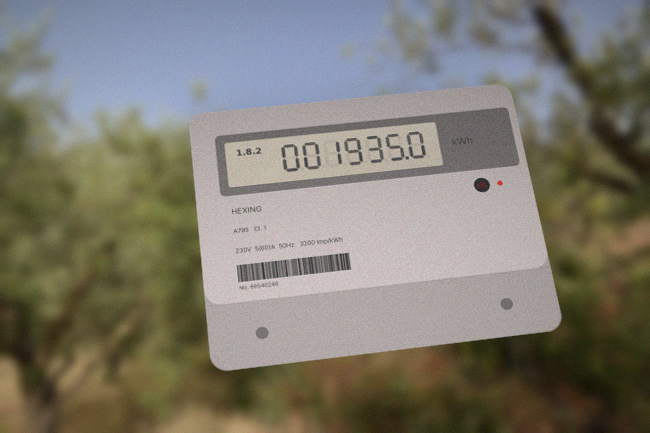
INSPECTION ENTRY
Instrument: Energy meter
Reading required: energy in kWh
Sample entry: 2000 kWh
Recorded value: 1935.0 kWh
